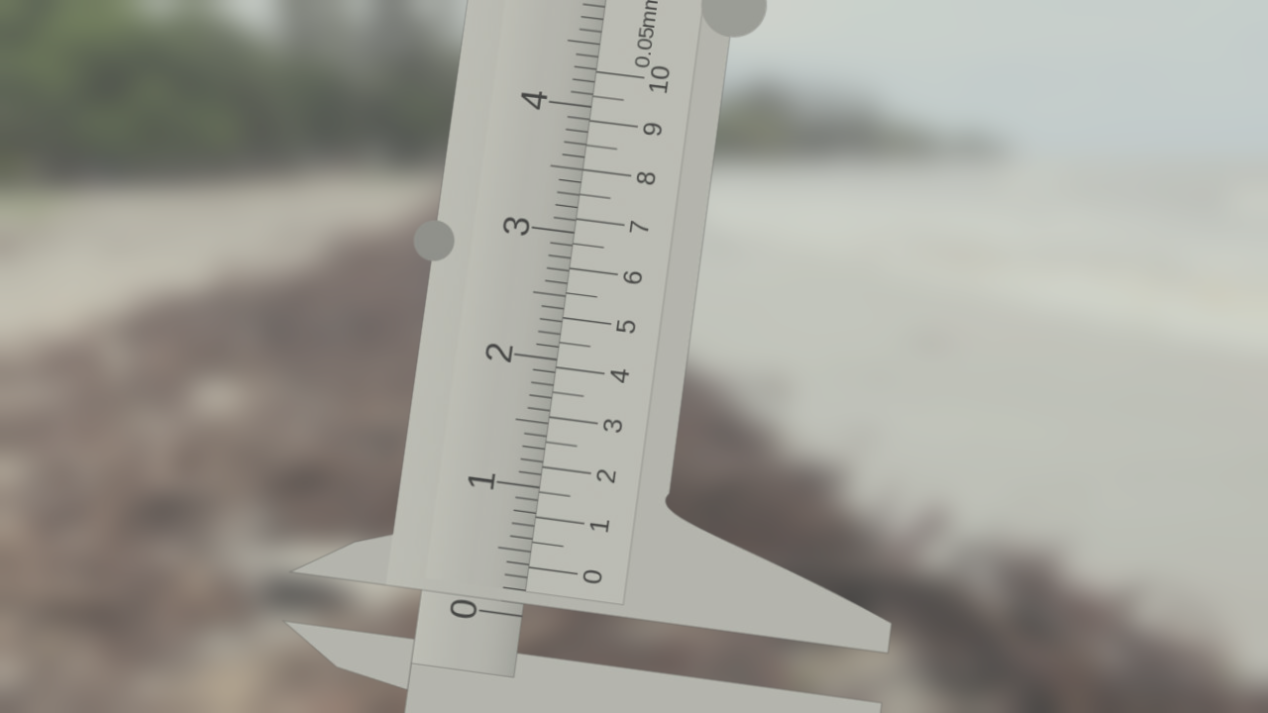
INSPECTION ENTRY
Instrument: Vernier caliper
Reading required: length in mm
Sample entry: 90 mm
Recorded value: 3.8 mm
